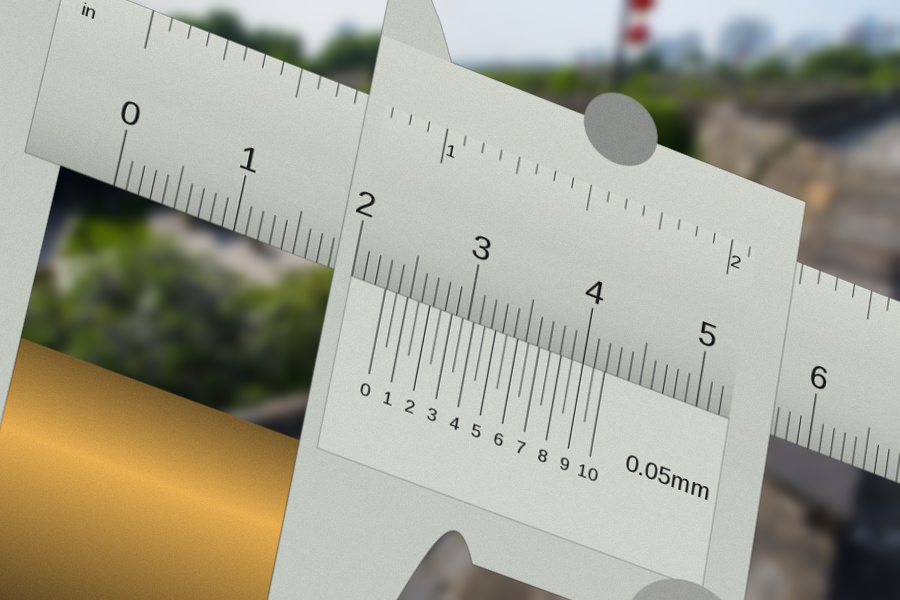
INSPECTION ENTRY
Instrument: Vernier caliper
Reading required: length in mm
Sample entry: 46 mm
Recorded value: 22.9 mm
